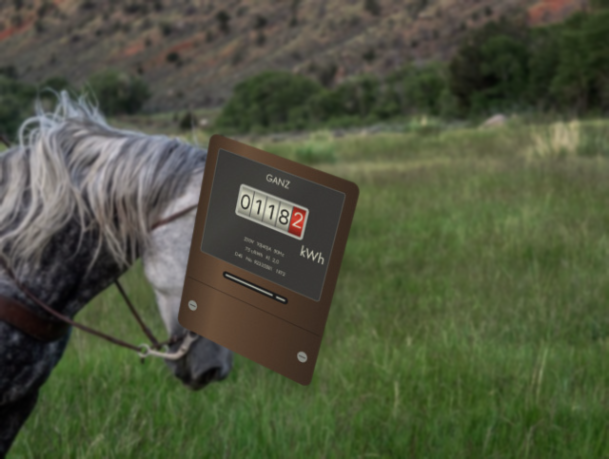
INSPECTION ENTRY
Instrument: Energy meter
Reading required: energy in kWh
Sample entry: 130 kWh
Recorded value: 118.2 kWh
